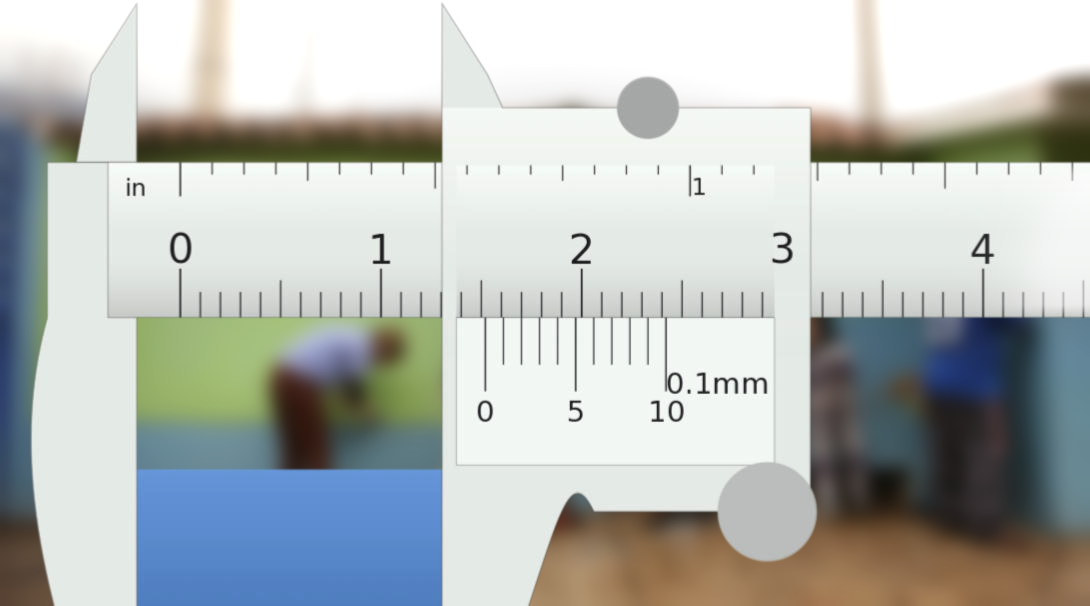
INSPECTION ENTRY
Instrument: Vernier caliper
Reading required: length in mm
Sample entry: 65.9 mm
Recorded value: 15.2 mm
